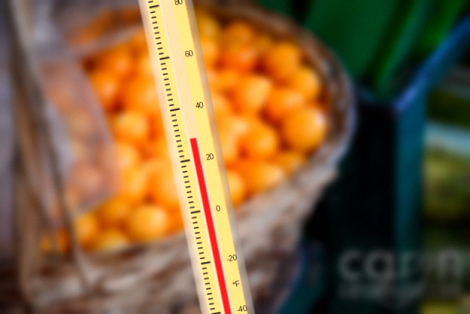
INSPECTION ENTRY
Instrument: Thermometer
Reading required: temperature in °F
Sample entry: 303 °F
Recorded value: 28 °F
